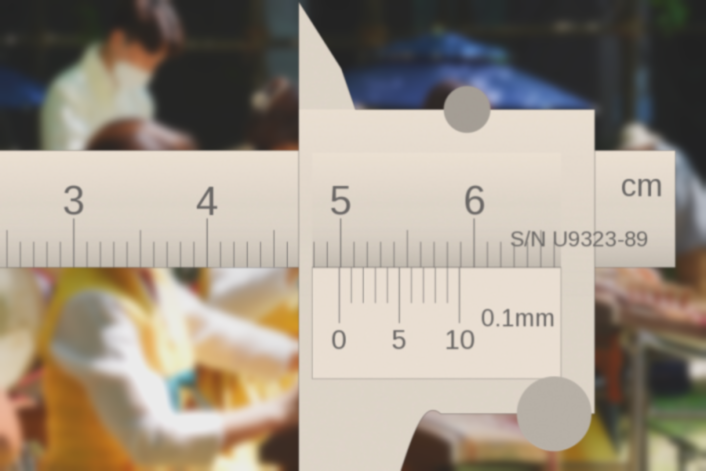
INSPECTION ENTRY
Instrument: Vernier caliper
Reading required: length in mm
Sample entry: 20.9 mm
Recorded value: 49.9 mm
